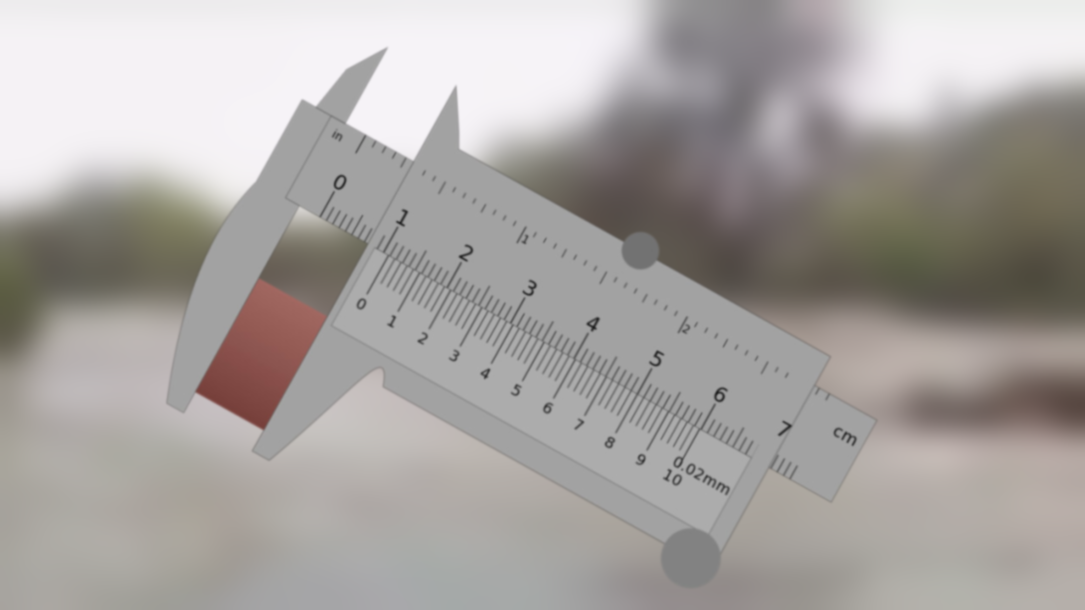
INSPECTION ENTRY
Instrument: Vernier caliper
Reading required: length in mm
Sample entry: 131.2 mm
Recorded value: 10.8 mm
